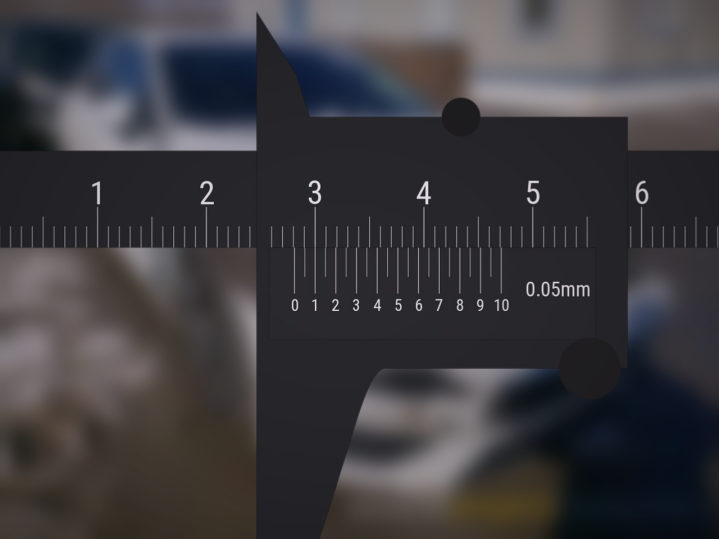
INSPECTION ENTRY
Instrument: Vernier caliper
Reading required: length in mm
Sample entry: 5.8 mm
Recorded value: 28.1 mm
